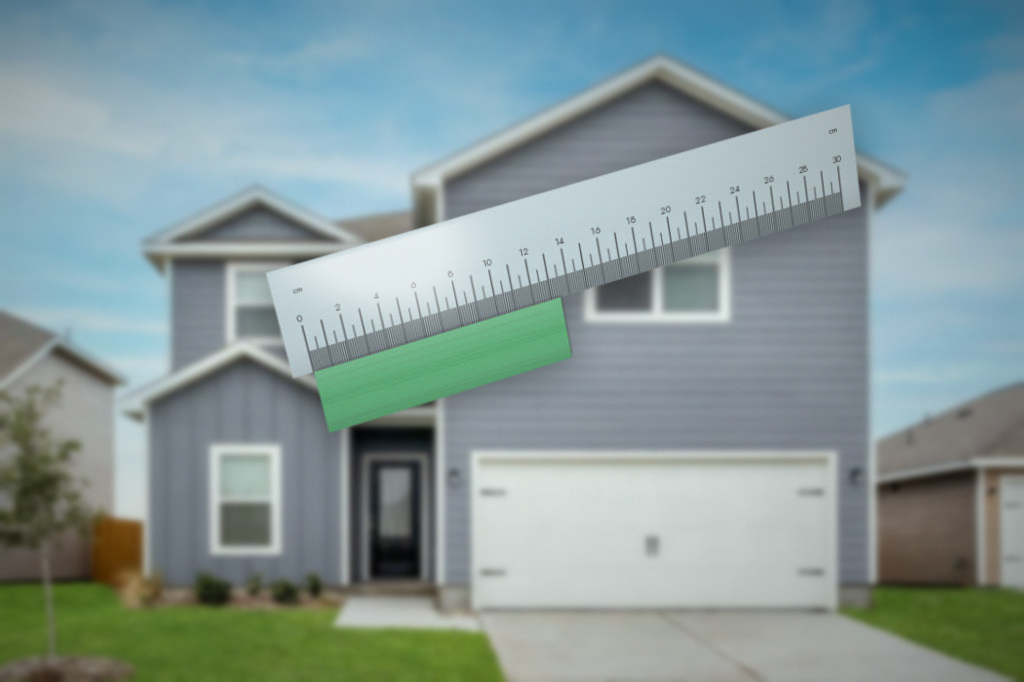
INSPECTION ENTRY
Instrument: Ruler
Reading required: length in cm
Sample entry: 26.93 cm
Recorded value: 13.5 cm
